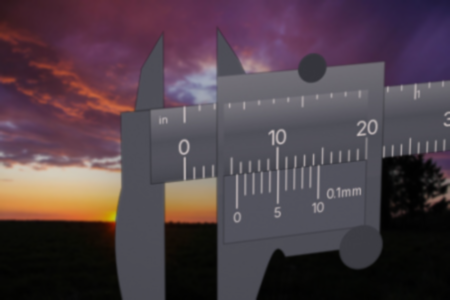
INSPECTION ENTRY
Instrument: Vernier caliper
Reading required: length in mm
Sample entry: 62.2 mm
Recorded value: 5.6 mm
